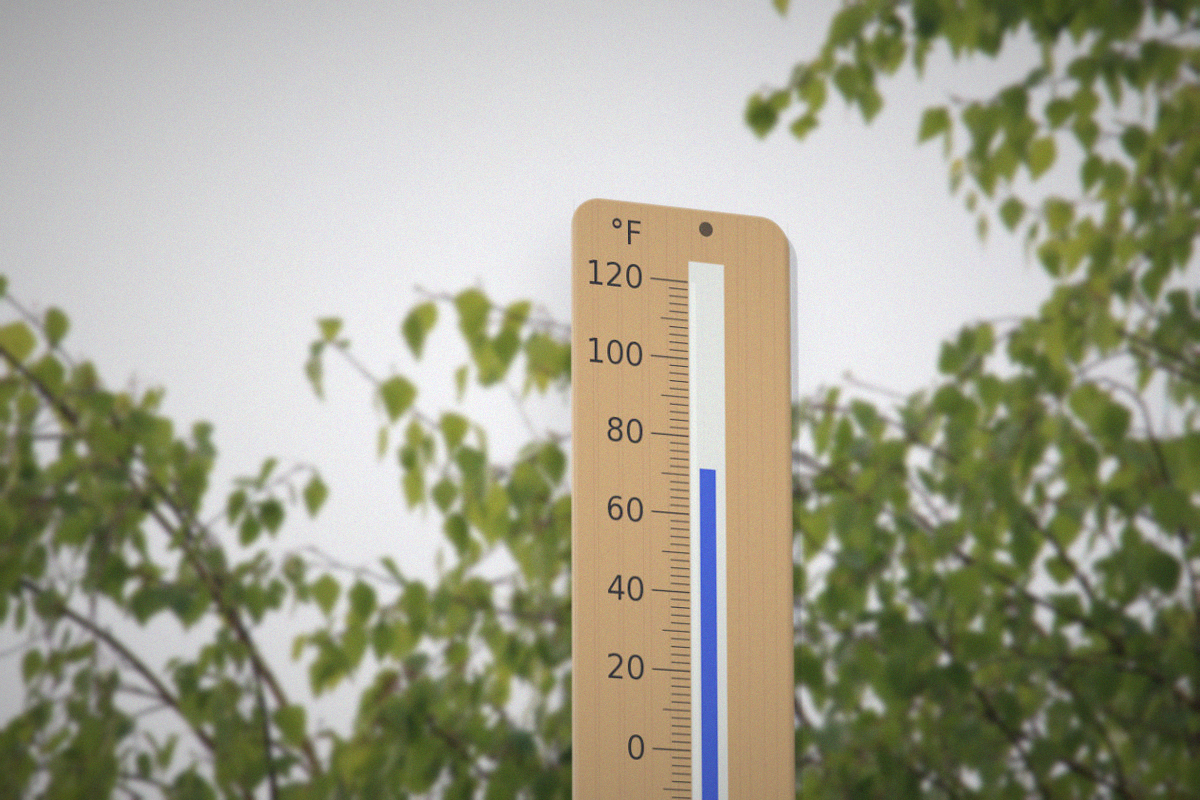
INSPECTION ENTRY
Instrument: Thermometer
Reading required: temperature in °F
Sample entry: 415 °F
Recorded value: 72 °F
